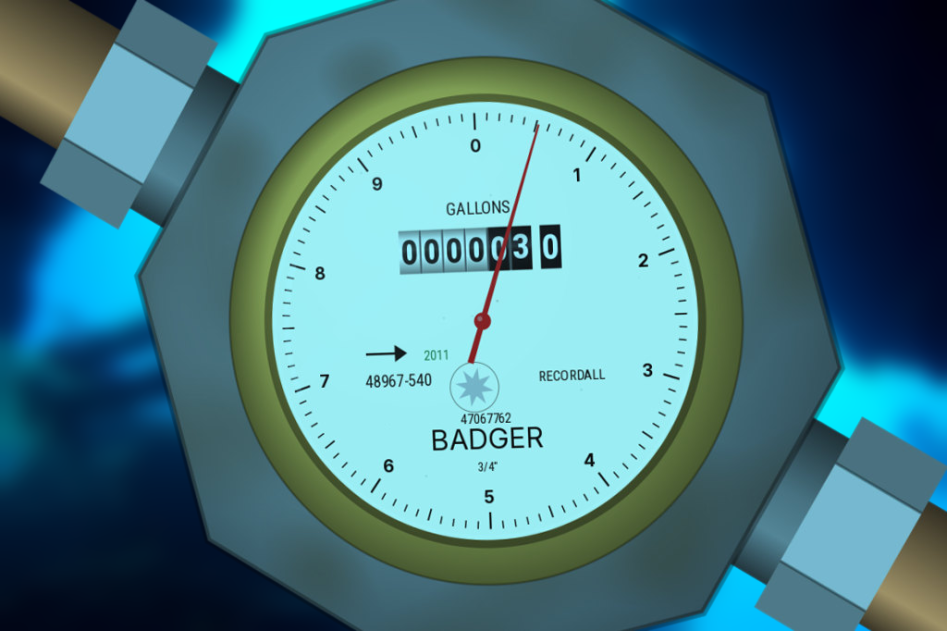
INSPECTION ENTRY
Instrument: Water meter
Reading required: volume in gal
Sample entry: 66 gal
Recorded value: 30.5 gal
